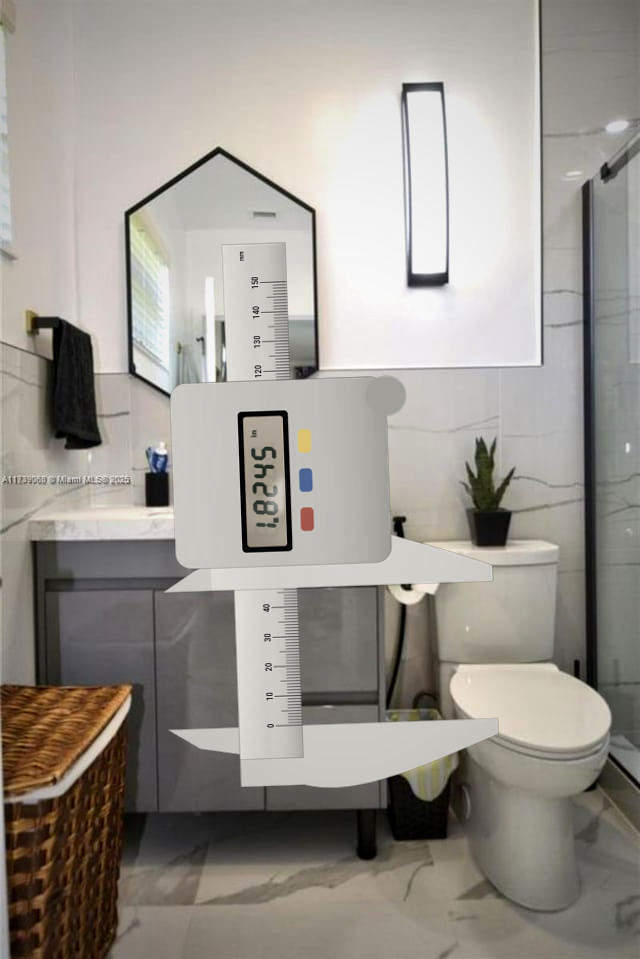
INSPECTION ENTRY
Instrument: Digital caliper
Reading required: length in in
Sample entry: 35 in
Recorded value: 1.8245 in
